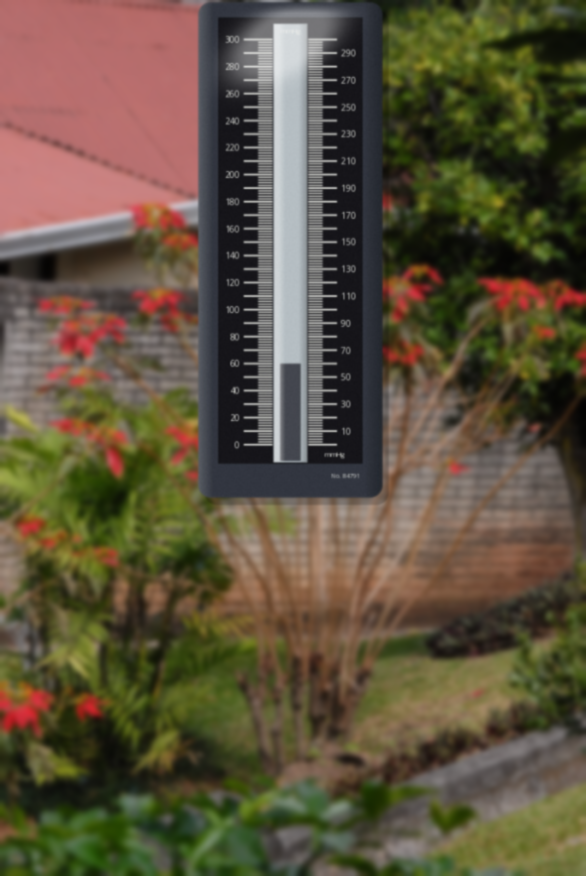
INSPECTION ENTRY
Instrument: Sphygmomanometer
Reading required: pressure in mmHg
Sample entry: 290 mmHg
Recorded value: 60 mmHg
